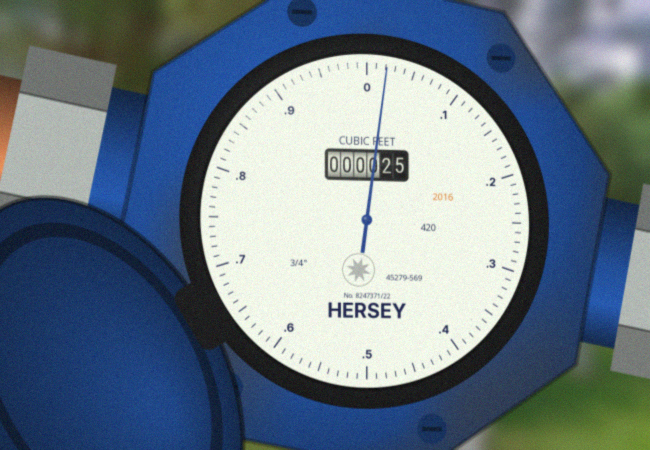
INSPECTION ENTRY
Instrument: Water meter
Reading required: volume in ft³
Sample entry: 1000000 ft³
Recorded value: 25.02 ft³
